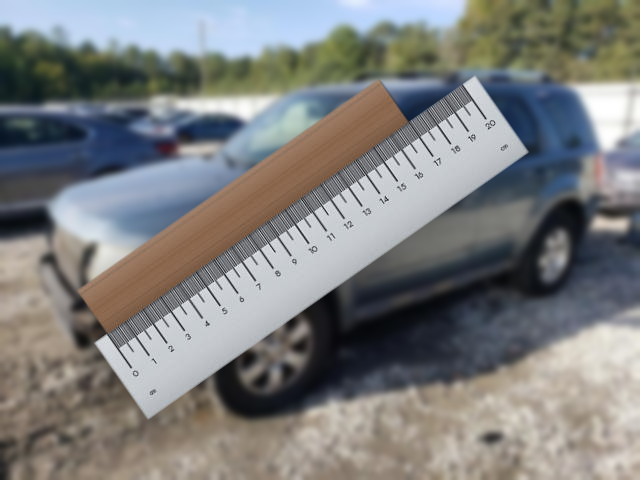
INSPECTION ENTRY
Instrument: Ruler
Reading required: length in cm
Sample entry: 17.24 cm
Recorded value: 17 cm
